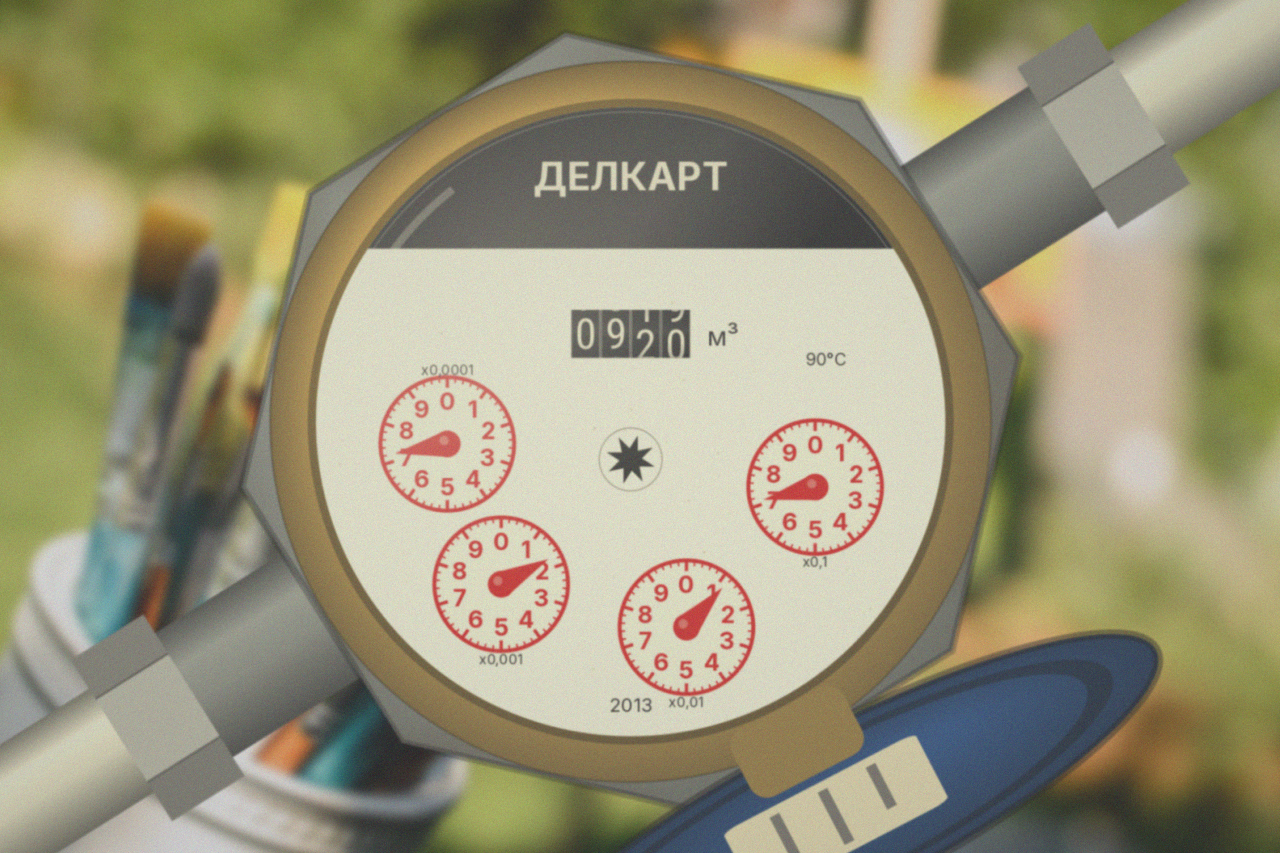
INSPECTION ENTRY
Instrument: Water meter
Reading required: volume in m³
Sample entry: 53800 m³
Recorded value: 919.7117 m³
